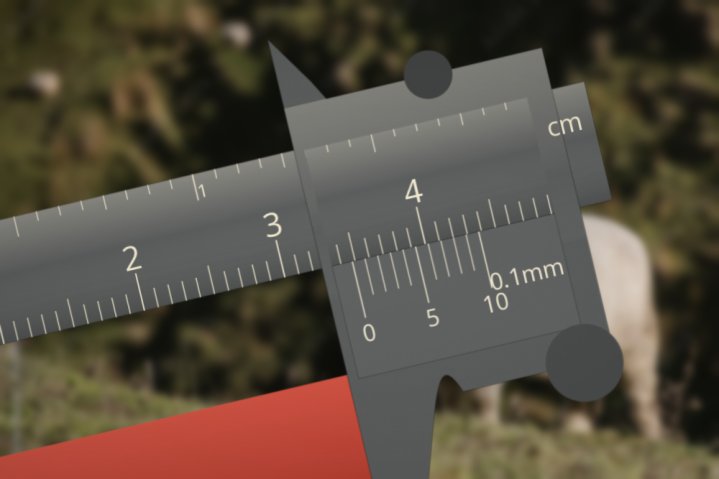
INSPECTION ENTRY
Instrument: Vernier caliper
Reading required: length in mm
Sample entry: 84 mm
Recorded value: 34.8 mm
